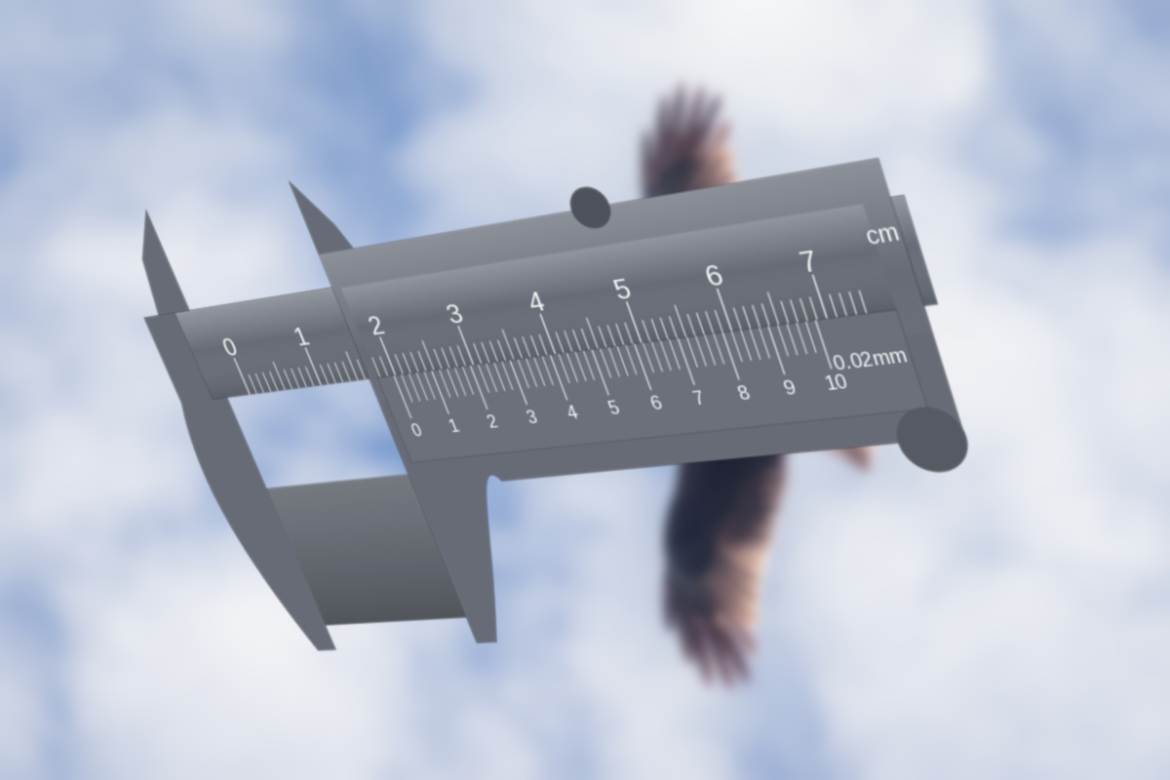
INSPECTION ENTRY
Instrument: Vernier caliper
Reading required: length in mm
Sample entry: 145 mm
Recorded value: 19.8 mm
